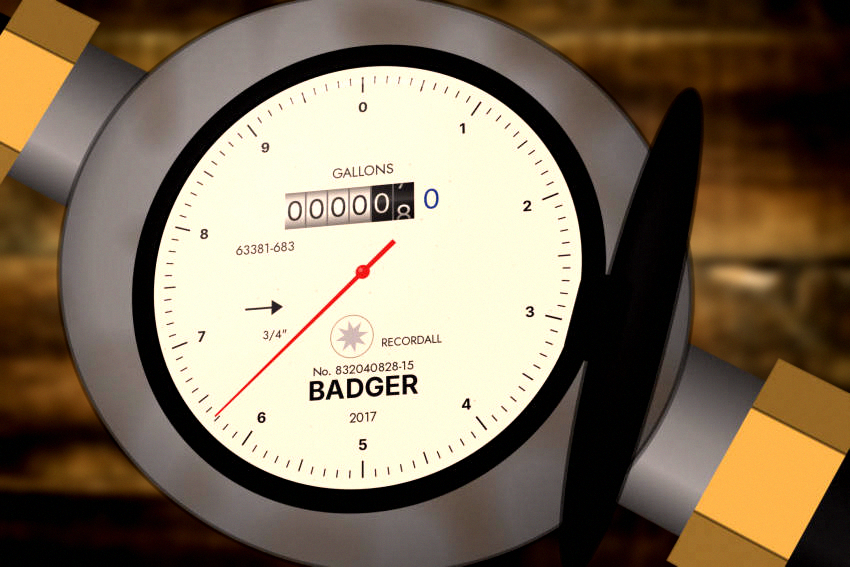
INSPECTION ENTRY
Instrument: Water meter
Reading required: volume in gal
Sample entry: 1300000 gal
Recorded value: 76.3 gal
